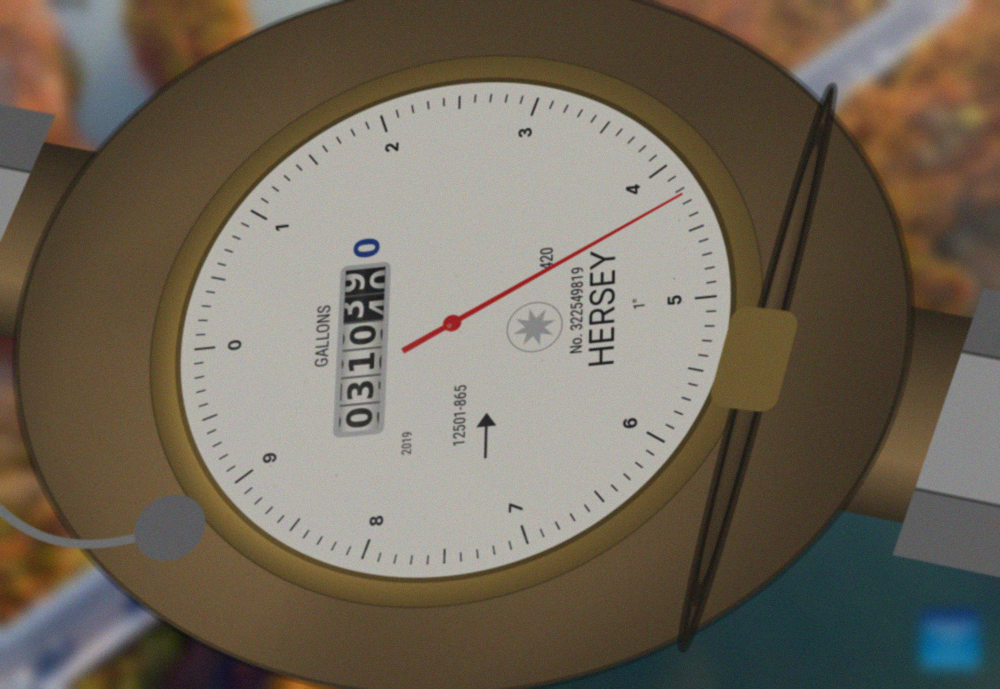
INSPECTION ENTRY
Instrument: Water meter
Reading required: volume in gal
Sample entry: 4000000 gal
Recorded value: 310394.2 gal
